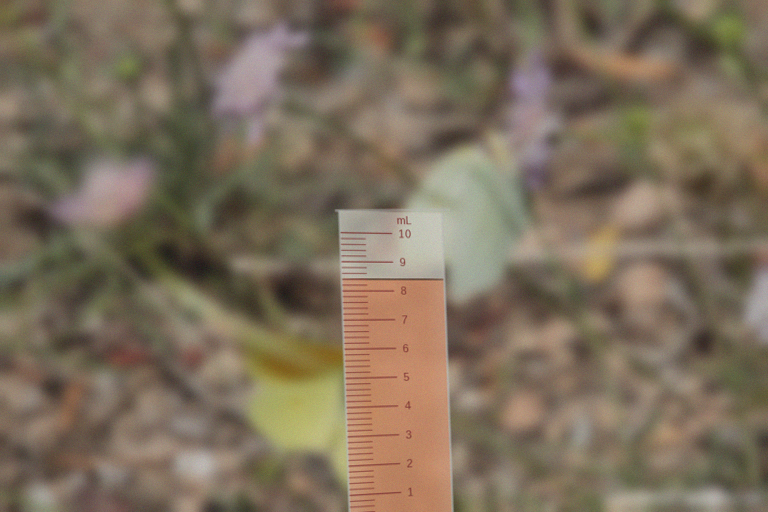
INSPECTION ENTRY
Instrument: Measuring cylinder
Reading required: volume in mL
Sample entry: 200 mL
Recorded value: 8.4 mL
